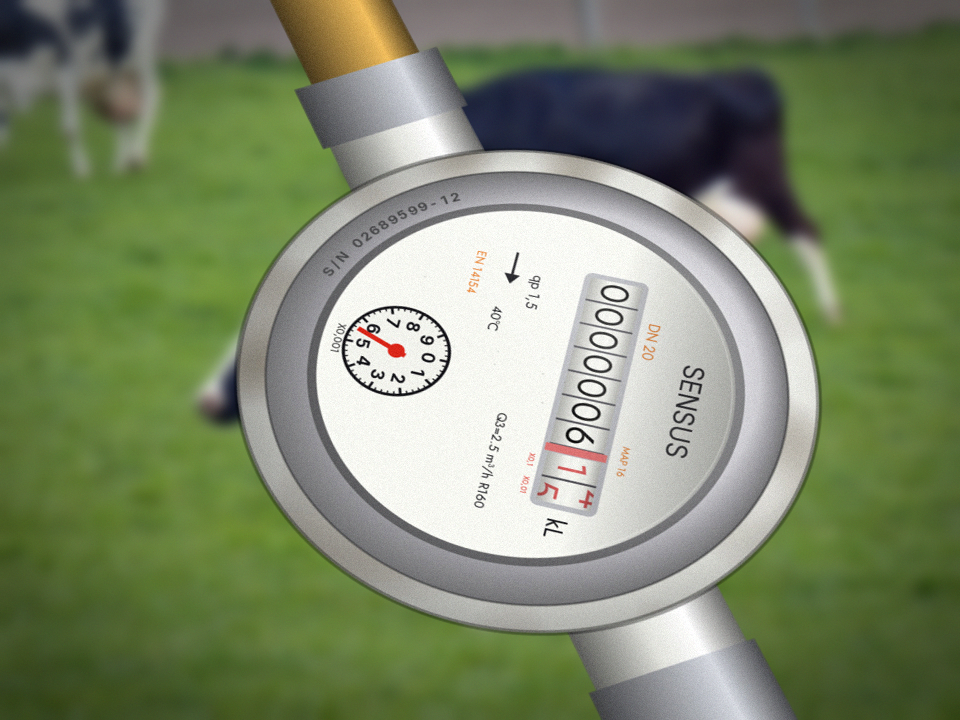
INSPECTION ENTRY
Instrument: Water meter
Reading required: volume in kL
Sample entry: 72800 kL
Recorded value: 6.145 kL
